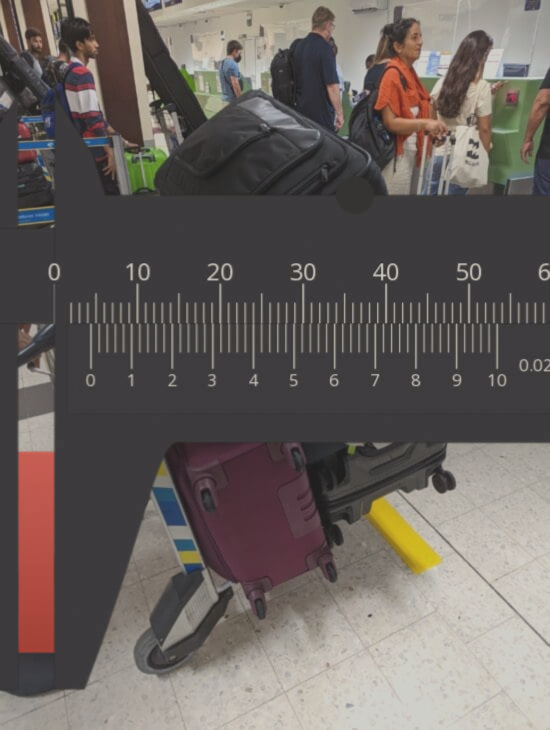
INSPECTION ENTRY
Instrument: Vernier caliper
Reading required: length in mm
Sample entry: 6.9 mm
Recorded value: 4.4 mm
